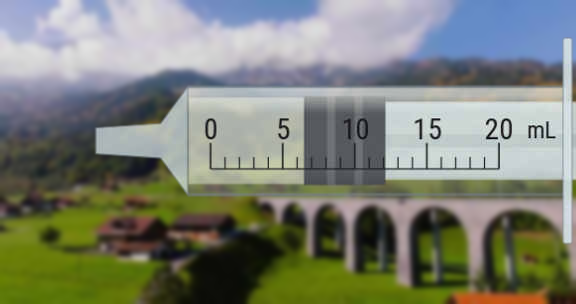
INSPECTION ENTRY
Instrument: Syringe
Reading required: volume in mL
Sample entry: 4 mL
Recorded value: 6.5 mL
